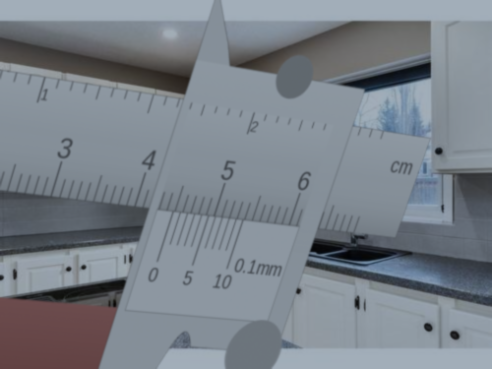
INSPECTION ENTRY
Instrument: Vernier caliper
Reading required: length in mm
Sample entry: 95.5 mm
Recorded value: 44.8 mm
